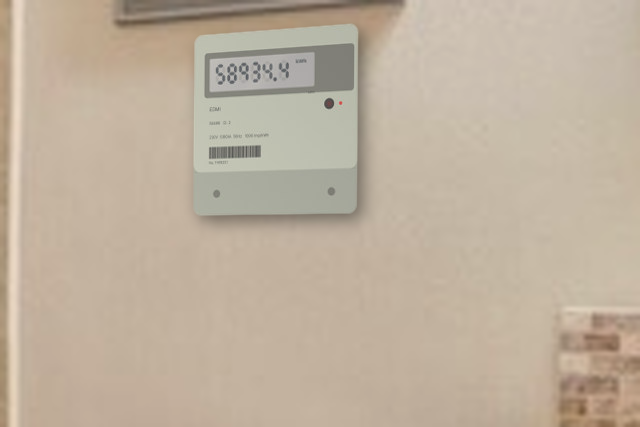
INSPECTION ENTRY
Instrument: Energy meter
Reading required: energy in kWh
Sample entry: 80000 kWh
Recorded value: 58934.4 kWh
